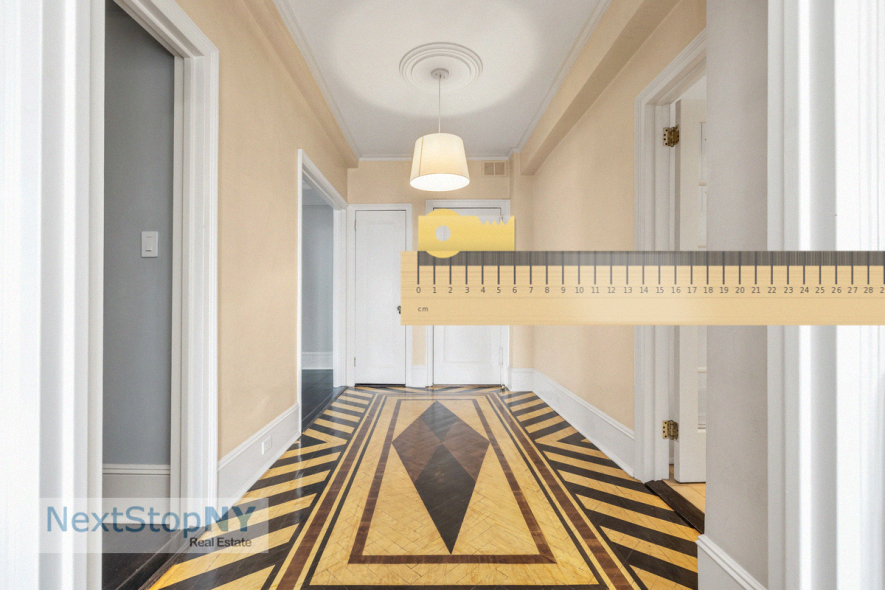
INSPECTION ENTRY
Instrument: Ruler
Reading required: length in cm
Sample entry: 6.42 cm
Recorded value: 6 cm
